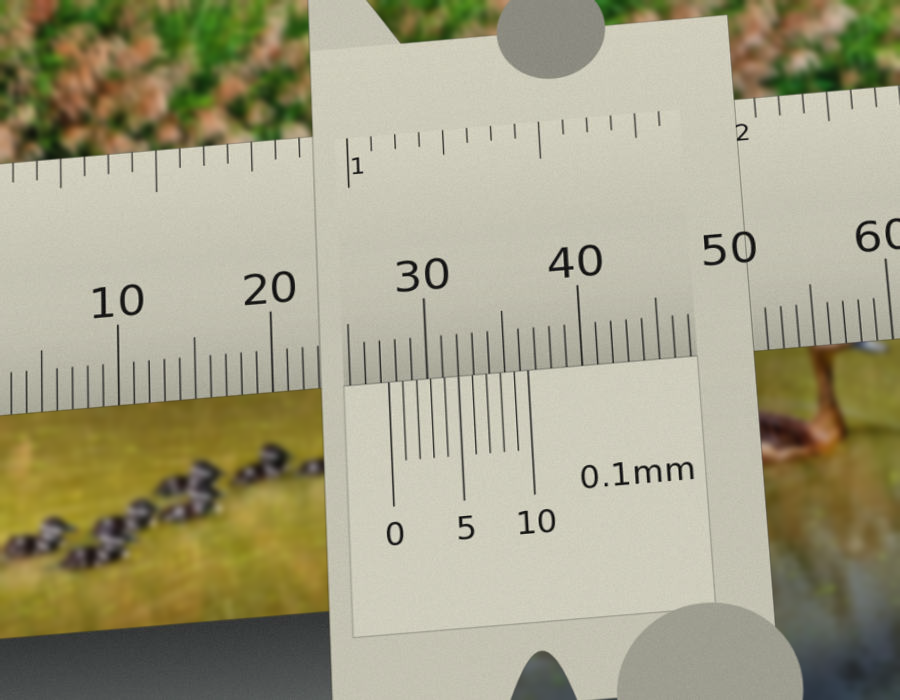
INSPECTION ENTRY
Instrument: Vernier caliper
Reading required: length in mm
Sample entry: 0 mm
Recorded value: 27.5 mm
